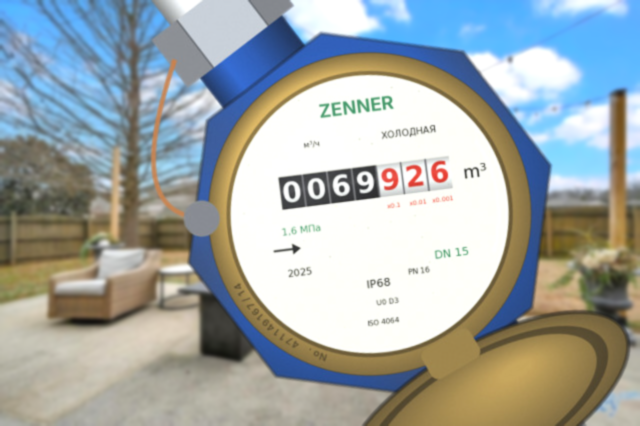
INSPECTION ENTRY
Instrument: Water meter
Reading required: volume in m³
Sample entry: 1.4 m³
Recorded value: 69.926 m³
